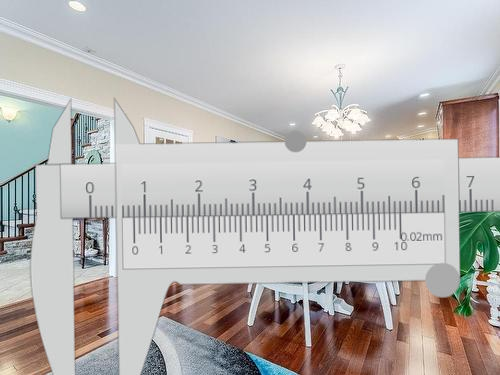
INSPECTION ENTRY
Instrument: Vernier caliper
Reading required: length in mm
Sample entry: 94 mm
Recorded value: 8.0 mm
